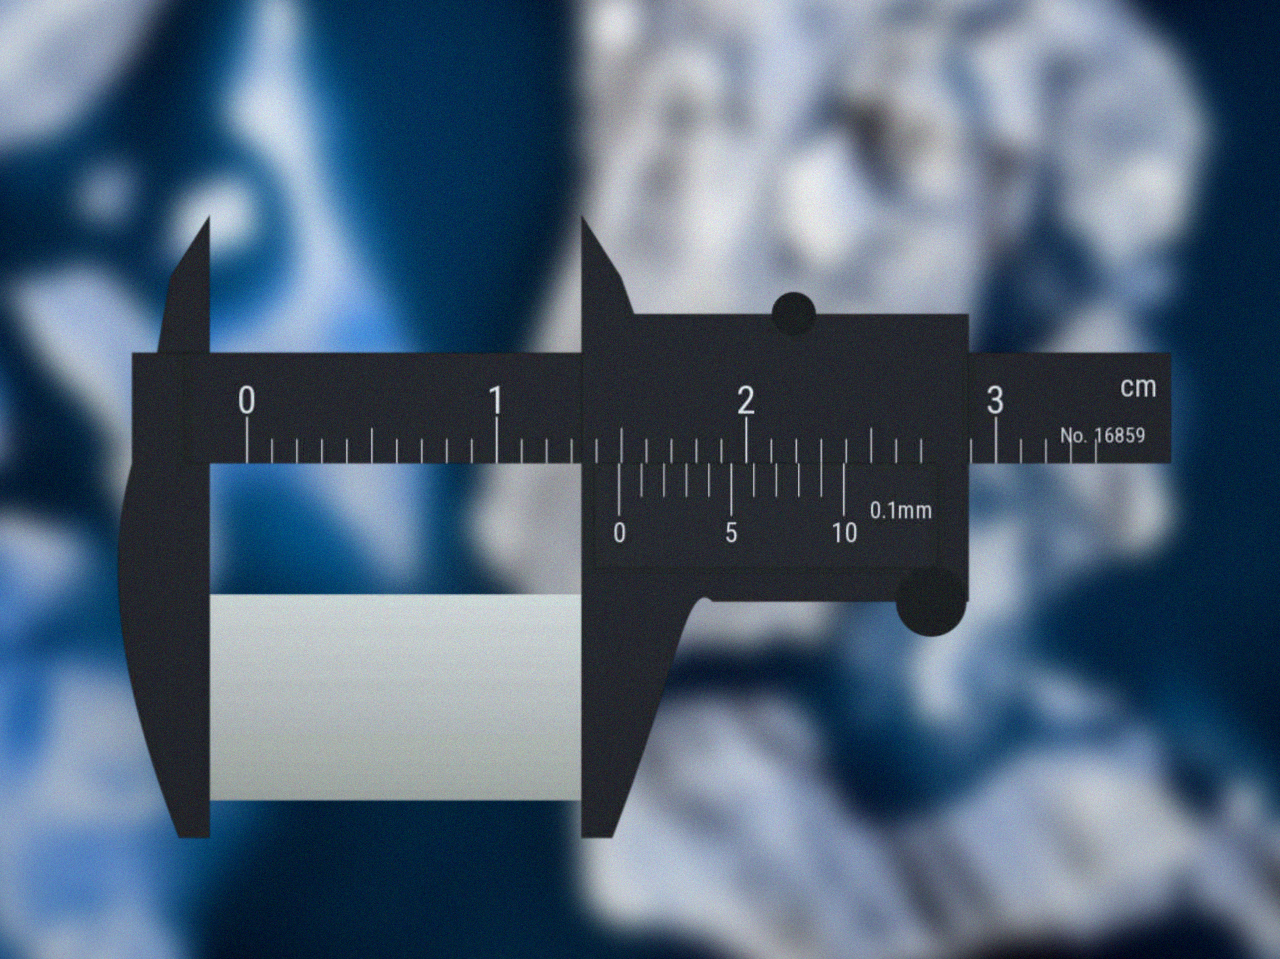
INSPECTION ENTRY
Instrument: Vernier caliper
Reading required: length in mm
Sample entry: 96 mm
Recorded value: 14.9 mm
